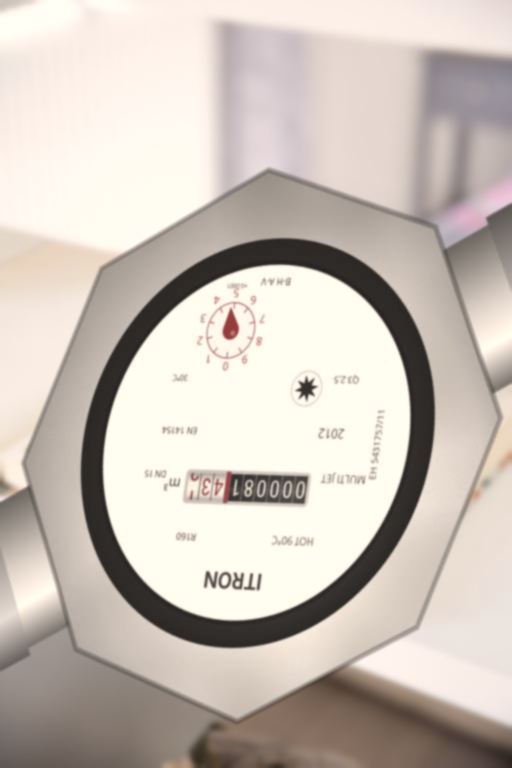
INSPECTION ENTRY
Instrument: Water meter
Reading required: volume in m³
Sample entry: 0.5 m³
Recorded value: 81.4314 m³
